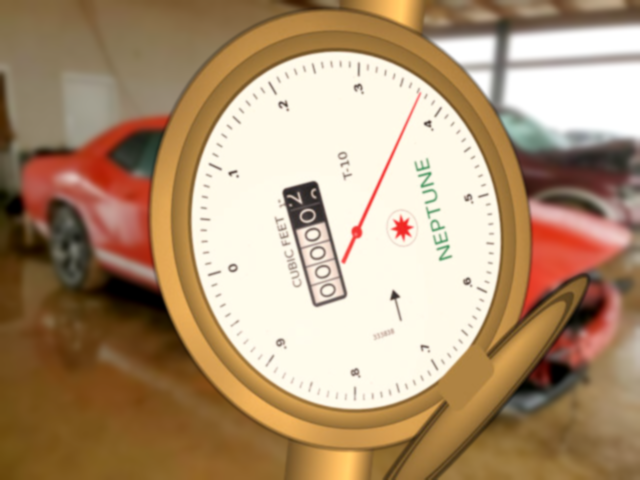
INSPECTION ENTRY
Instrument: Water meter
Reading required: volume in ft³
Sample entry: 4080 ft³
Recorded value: 2.37 ft³
